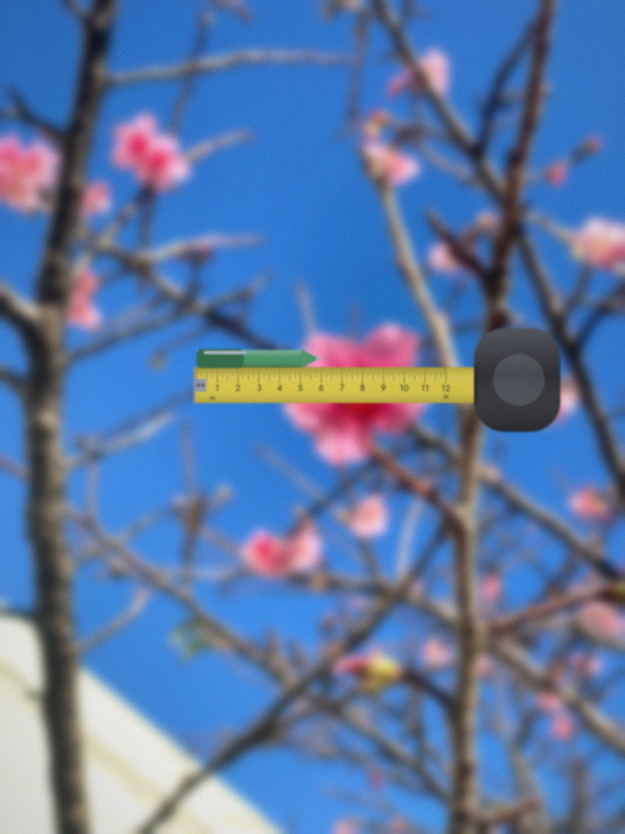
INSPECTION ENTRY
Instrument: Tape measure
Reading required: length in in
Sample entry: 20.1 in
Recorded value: 6 in
